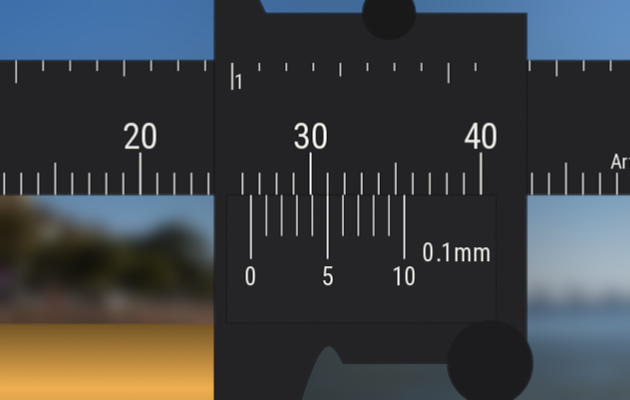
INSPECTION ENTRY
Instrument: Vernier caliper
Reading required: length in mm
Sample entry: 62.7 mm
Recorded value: 26.5 mm
